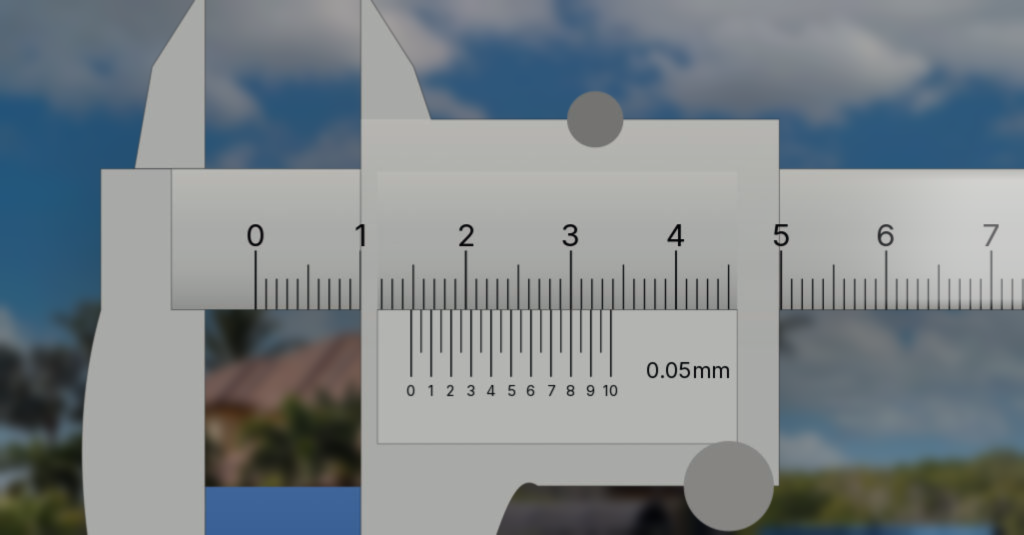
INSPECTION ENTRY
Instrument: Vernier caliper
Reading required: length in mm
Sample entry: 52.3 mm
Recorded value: 14.8 mm
